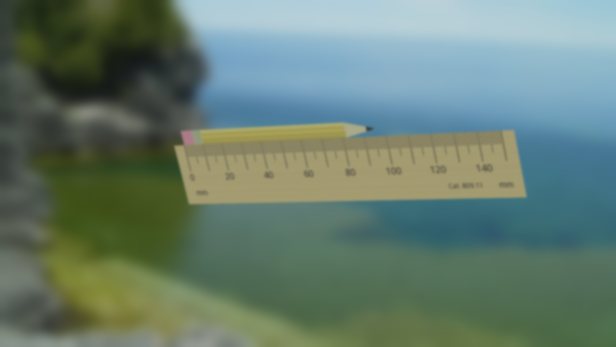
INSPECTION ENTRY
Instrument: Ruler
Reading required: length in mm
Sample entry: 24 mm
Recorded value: 95 mm
